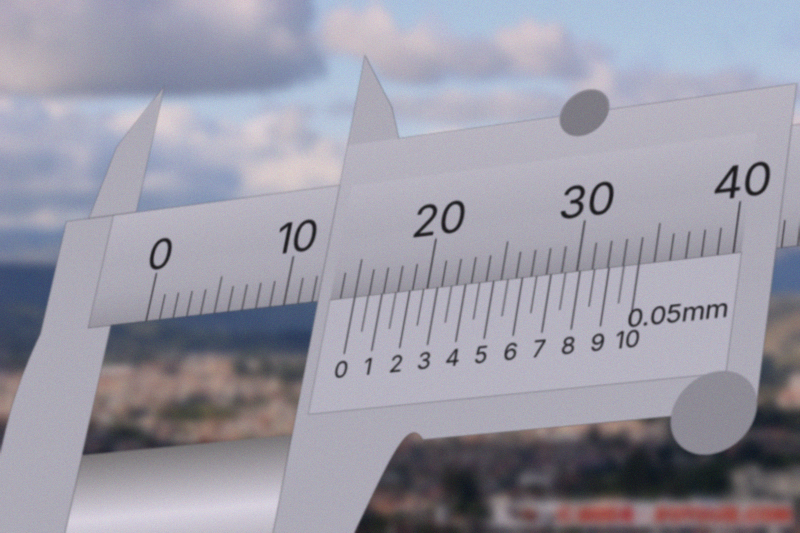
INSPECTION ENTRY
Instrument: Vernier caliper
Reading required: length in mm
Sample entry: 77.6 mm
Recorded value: 15.0 mm
